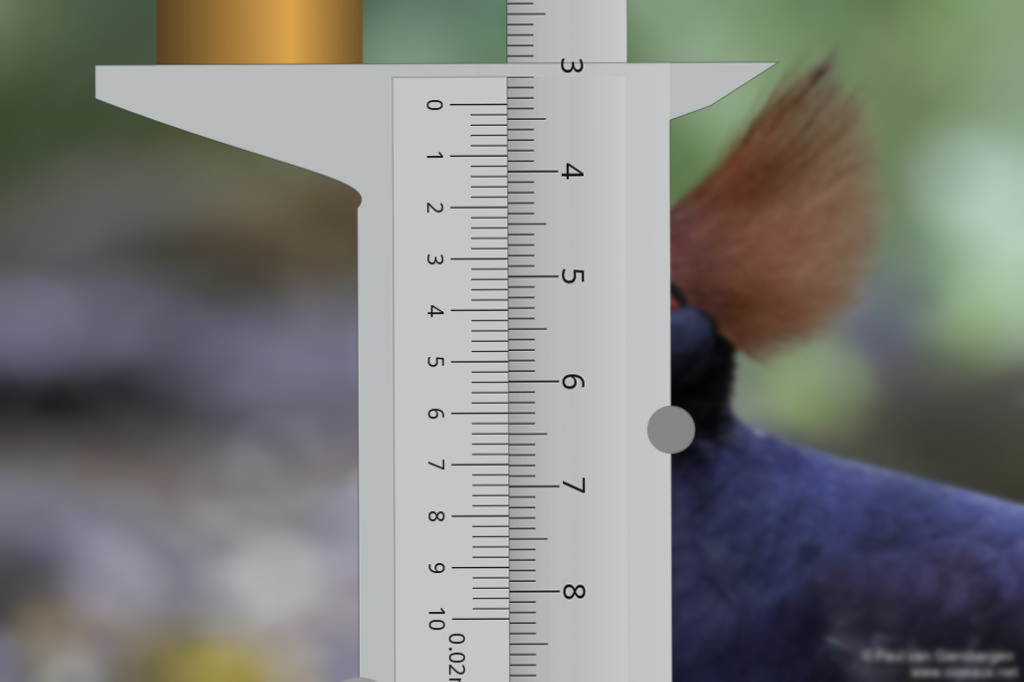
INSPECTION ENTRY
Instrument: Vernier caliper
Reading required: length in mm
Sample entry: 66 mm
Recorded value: 33.6 mm
